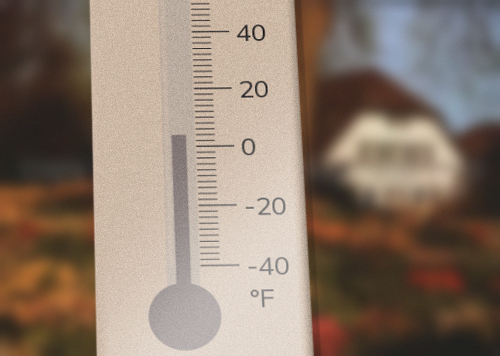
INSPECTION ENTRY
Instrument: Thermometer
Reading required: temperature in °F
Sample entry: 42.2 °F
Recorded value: 4 °F
